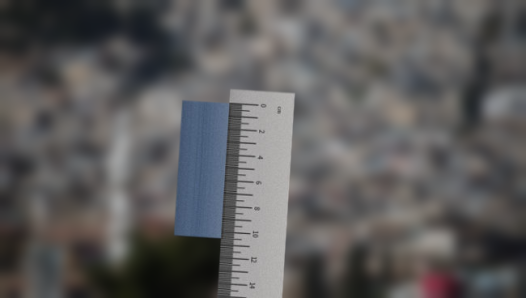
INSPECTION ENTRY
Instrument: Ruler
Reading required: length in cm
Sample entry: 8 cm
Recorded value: 10.5 cm
